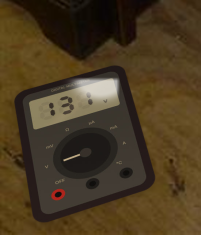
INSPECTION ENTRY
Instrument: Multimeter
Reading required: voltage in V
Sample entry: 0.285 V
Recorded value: 131 V
